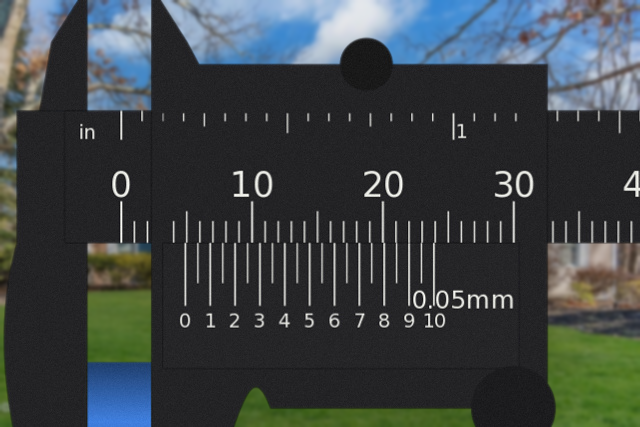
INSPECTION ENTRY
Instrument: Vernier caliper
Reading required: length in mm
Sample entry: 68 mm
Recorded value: 4.9 mm
